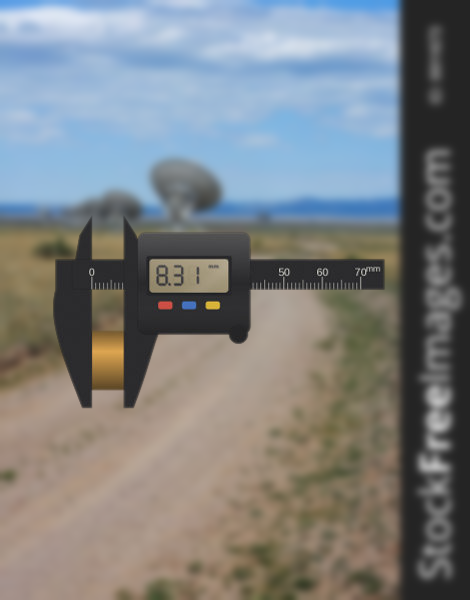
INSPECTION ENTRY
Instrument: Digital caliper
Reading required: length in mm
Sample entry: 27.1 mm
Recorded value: 8.31 mm
